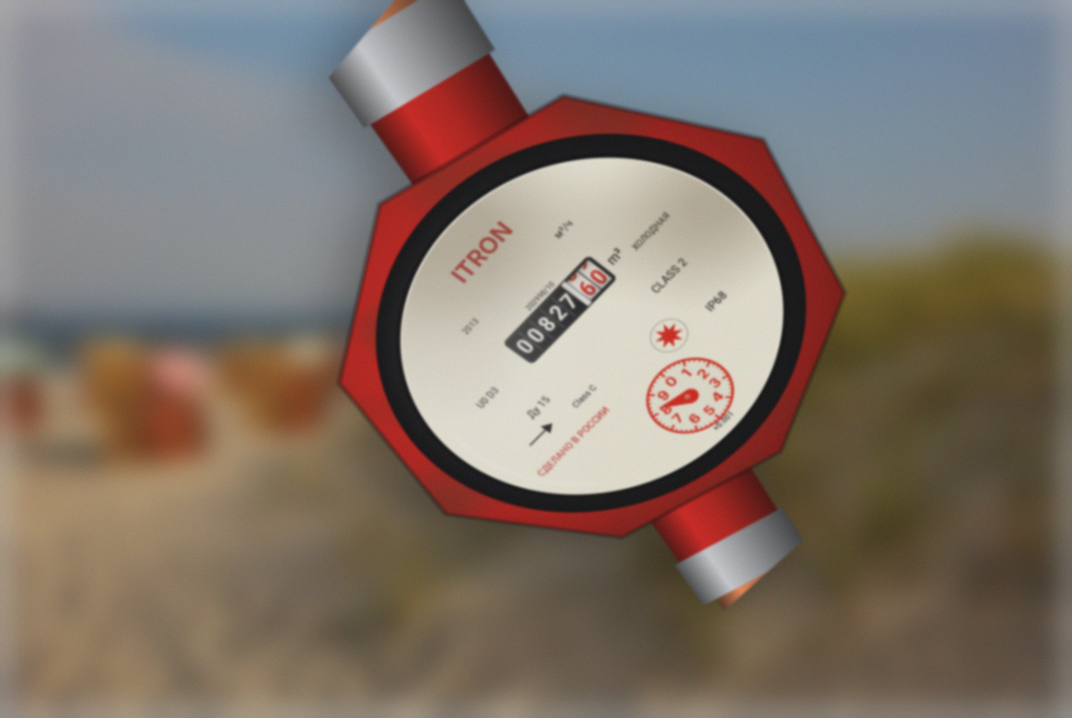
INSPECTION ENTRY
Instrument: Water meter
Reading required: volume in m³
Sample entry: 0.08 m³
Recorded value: 827.598 m³
